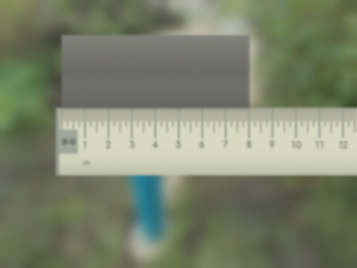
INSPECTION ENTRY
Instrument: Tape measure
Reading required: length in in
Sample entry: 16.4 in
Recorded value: 8 in
